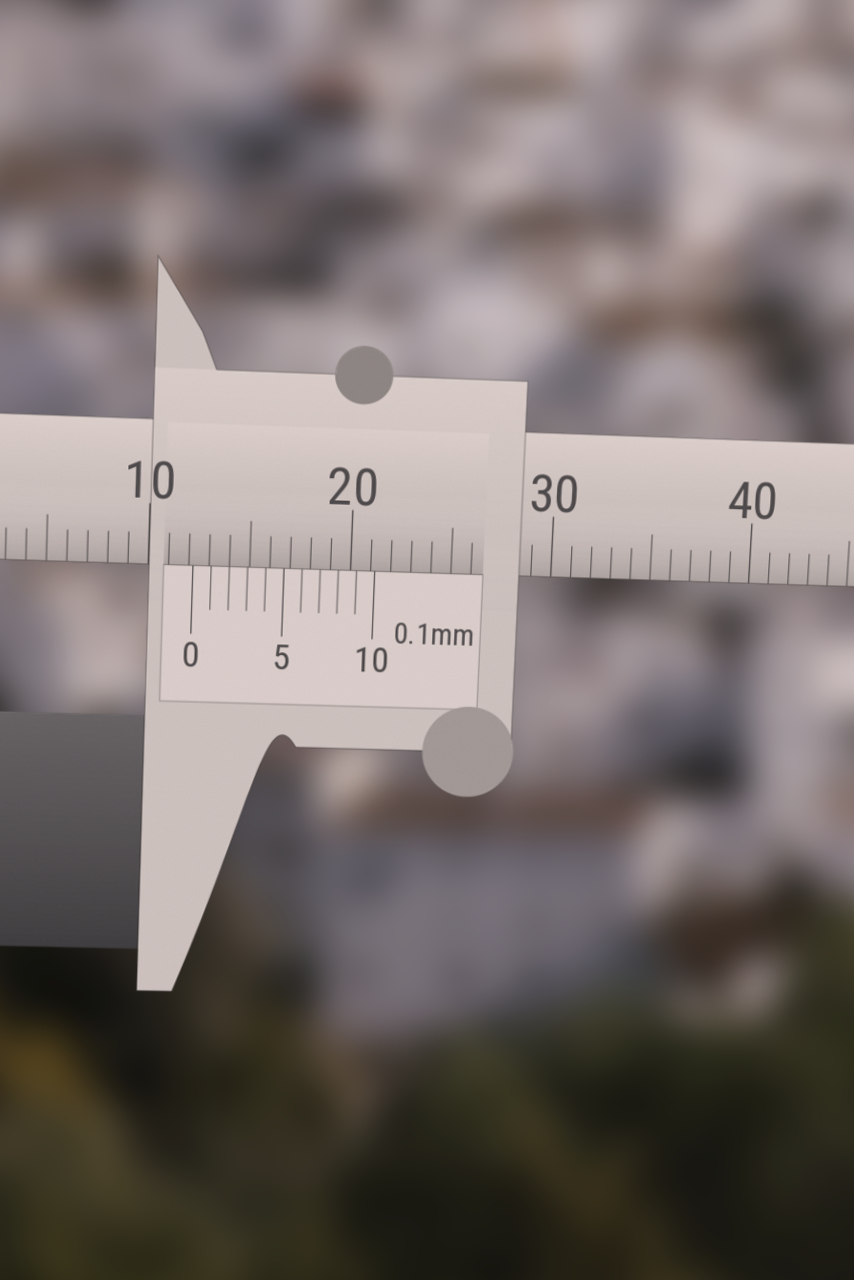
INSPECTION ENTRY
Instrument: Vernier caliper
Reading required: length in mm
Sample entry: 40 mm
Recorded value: 12.2 mm
